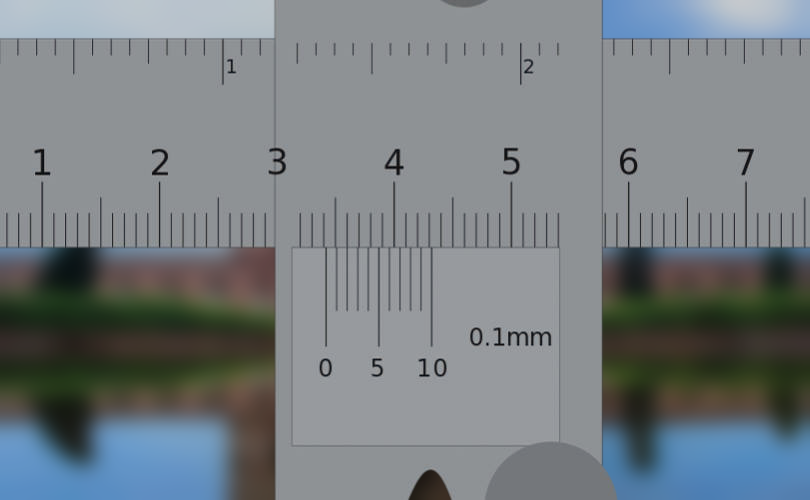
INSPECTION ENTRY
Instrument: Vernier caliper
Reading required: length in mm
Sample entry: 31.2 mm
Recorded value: 34.2 mm
